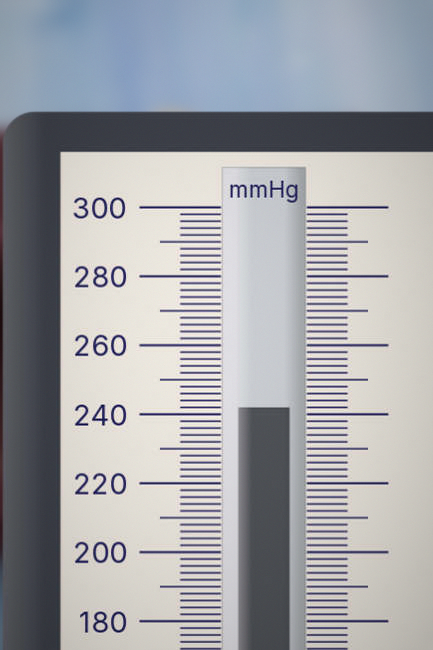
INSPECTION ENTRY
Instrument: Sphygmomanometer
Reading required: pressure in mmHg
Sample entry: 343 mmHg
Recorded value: 242 mmHg
